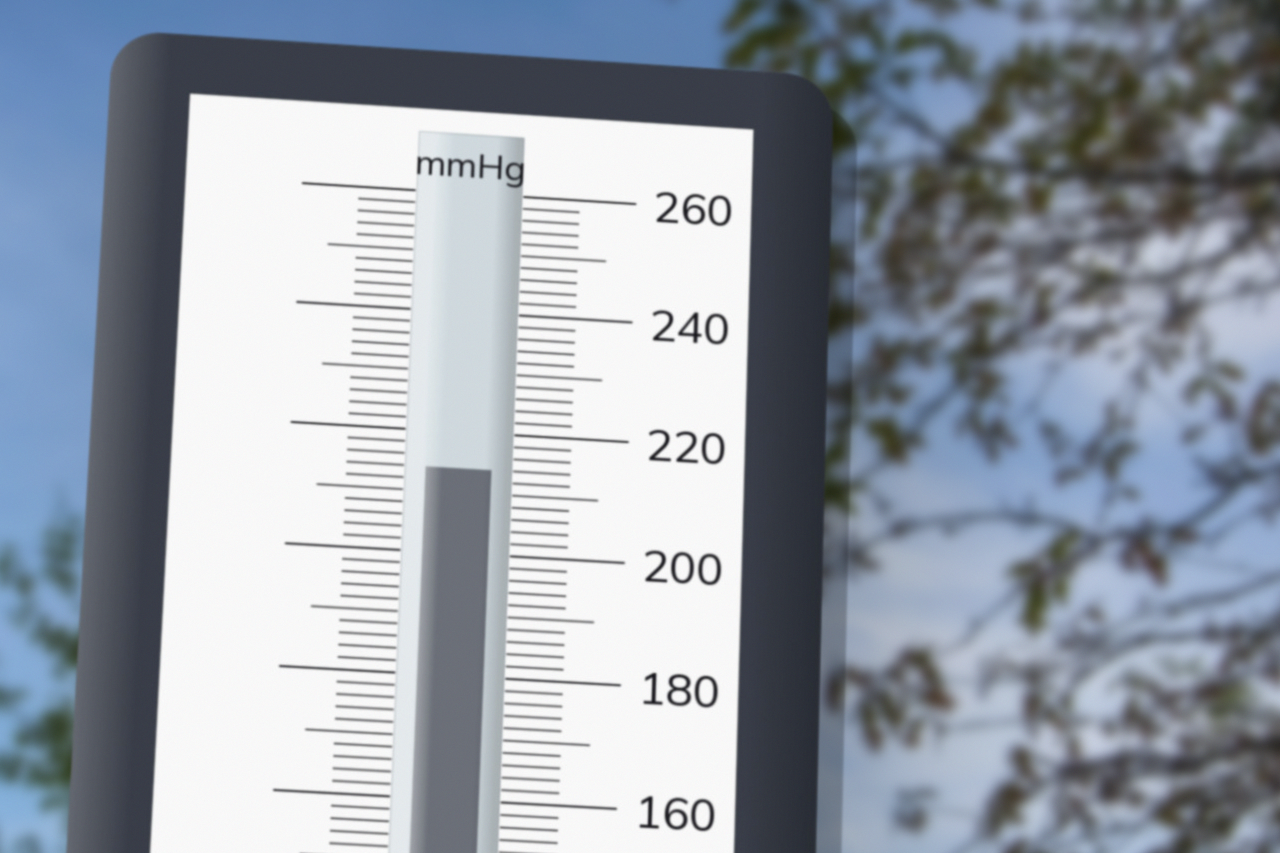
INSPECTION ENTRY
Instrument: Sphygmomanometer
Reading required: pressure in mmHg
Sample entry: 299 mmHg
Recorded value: 214 mmHg
